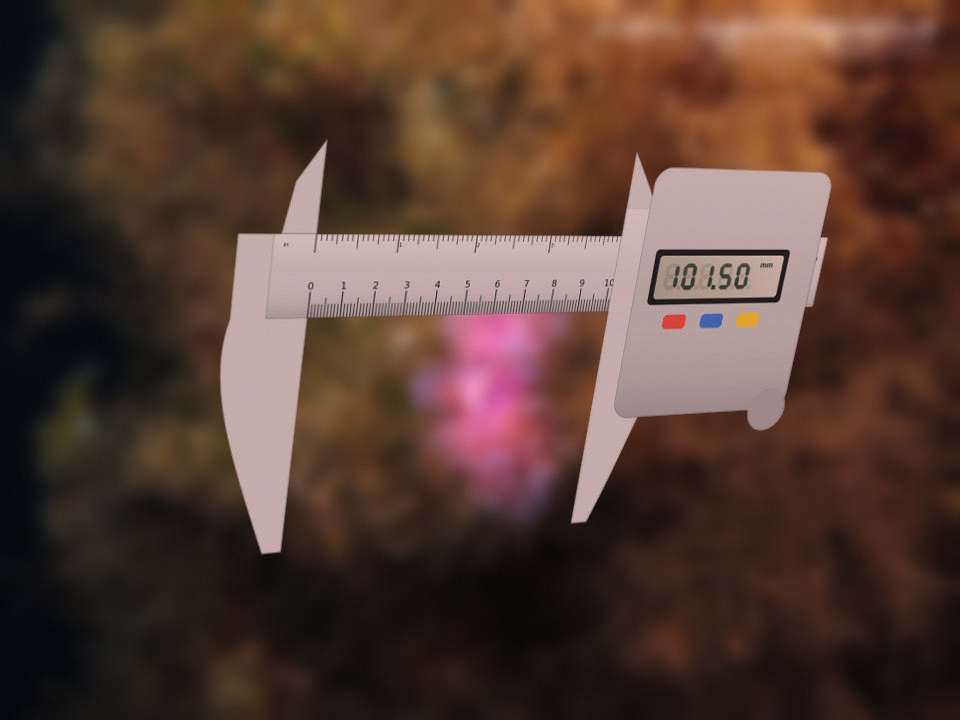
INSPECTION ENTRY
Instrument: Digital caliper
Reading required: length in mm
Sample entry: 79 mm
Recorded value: 101.50 mm
